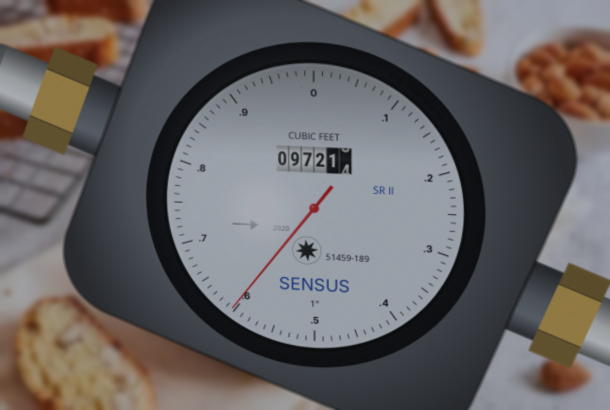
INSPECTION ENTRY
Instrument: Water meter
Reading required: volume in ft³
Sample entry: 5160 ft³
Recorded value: 97213.60 ft³
